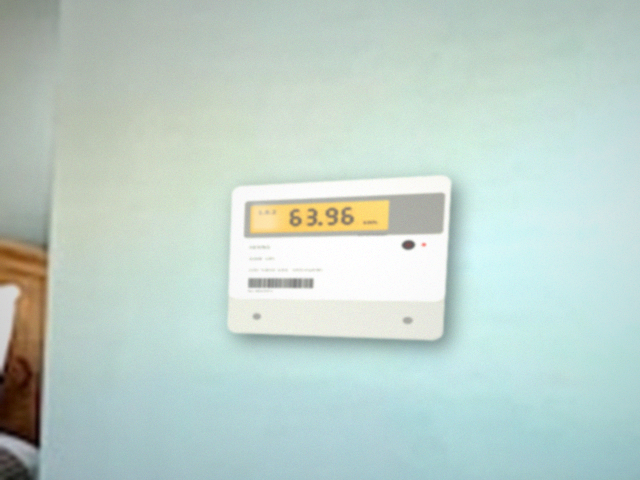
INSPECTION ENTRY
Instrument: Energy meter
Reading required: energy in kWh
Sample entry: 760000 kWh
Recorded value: 63.96 kWh
